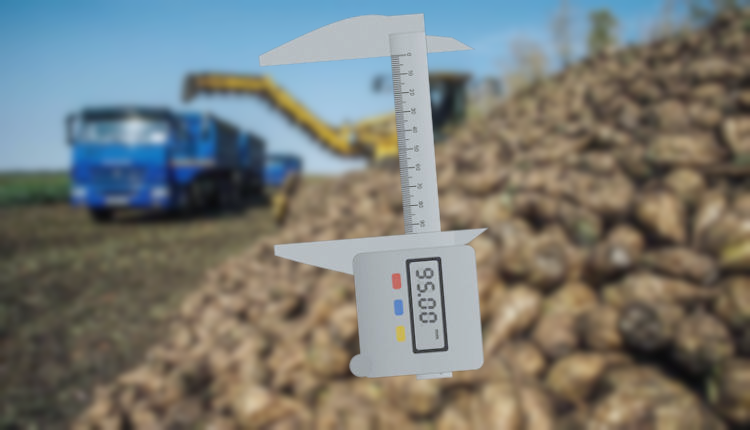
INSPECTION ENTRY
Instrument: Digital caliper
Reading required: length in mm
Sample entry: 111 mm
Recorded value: 95.00 mm
